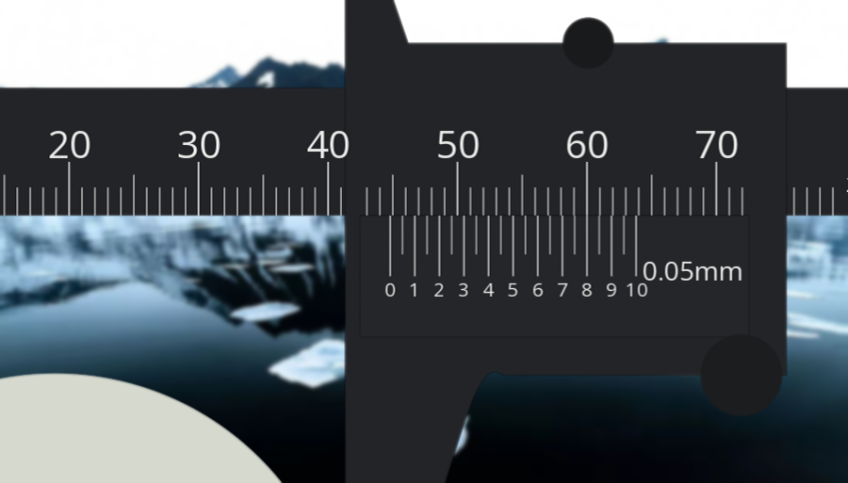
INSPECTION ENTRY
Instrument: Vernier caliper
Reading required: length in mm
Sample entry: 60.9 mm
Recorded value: 44.8 mm
